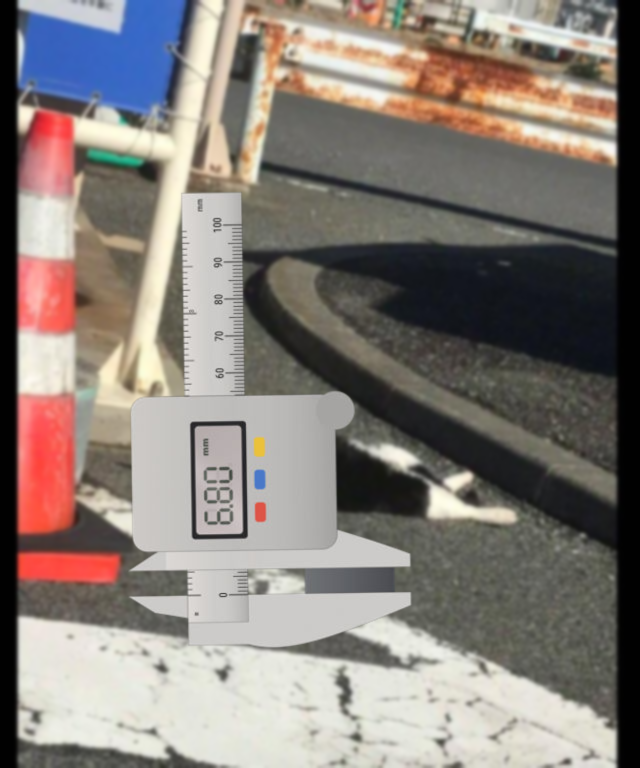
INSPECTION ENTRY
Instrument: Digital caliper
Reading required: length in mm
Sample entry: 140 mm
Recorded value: 6.80 mm
